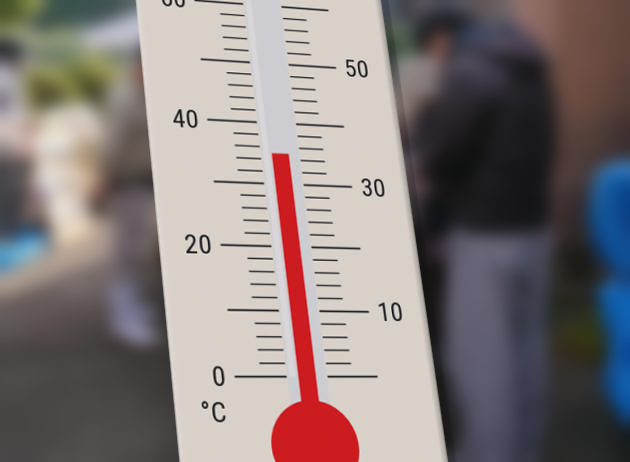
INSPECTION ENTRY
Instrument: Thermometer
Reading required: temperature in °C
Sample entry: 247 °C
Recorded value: 35 °C
